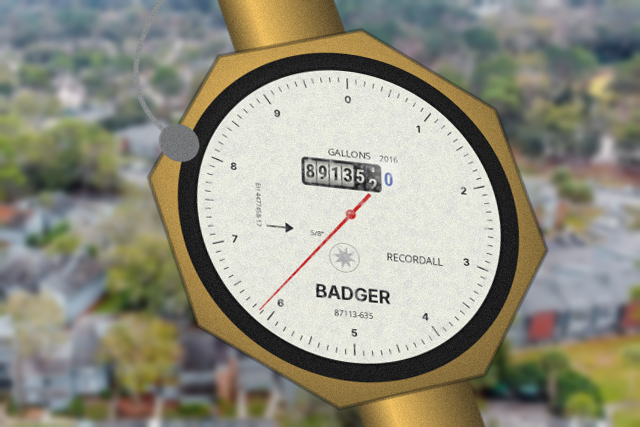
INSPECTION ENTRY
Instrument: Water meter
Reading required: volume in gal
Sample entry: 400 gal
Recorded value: 8913516.1 gal
